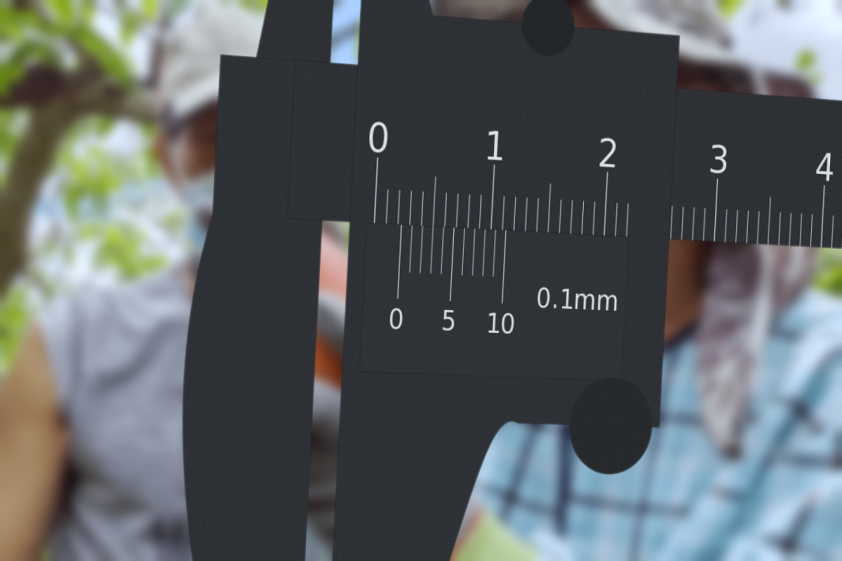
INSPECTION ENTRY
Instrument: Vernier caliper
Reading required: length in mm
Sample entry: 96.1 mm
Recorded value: 2.3 mm
